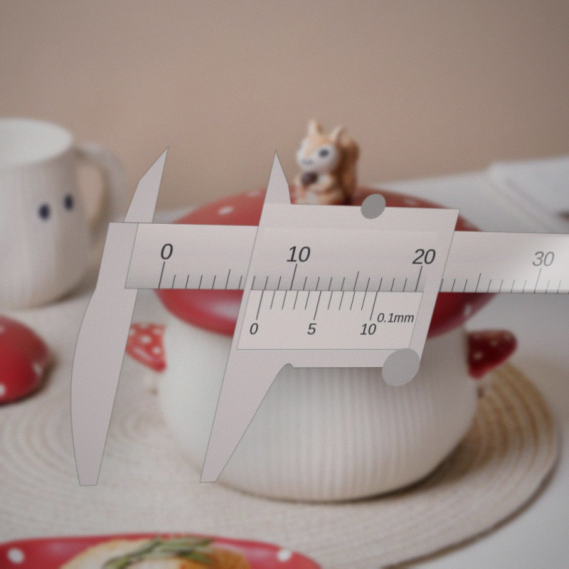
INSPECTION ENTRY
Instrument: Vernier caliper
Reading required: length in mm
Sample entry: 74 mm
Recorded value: 7.9 mm
